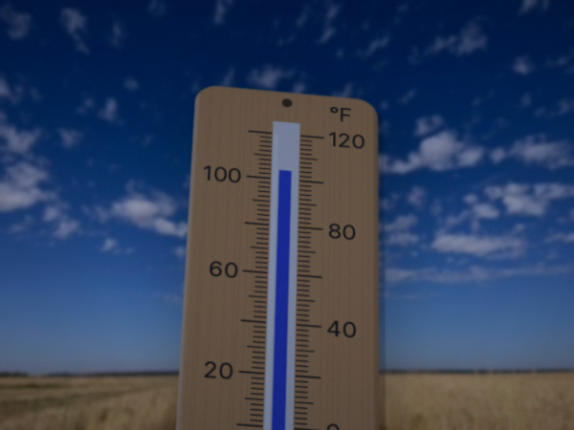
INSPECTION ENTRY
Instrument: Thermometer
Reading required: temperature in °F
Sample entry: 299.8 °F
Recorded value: 104 °F
